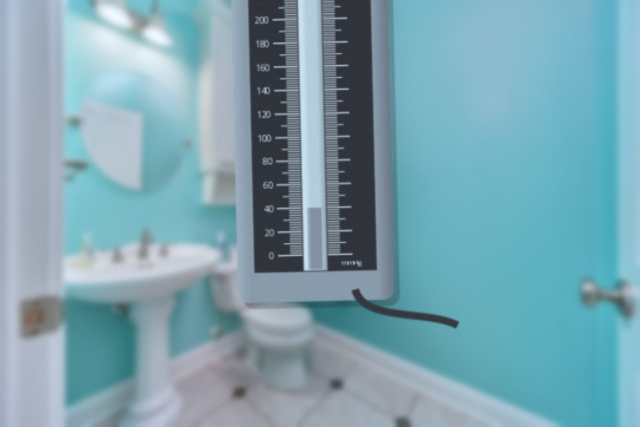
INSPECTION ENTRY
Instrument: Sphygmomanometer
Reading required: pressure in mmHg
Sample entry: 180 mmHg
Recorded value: 40 mmHg
